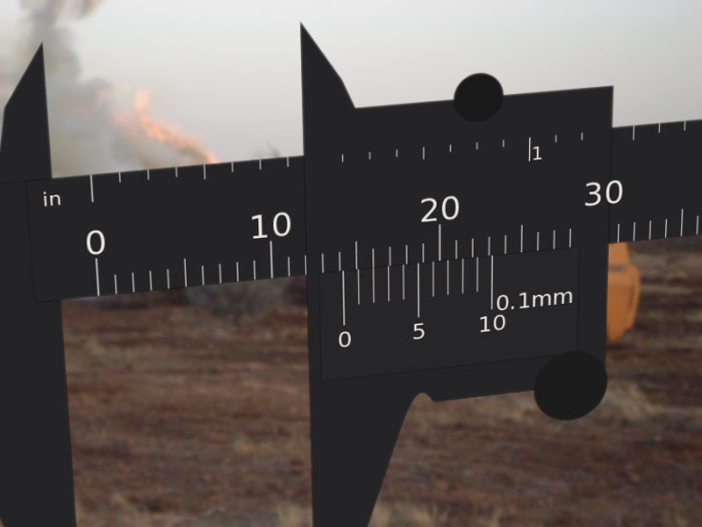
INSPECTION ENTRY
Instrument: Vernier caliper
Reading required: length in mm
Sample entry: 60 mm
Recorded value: 14.2 mm
